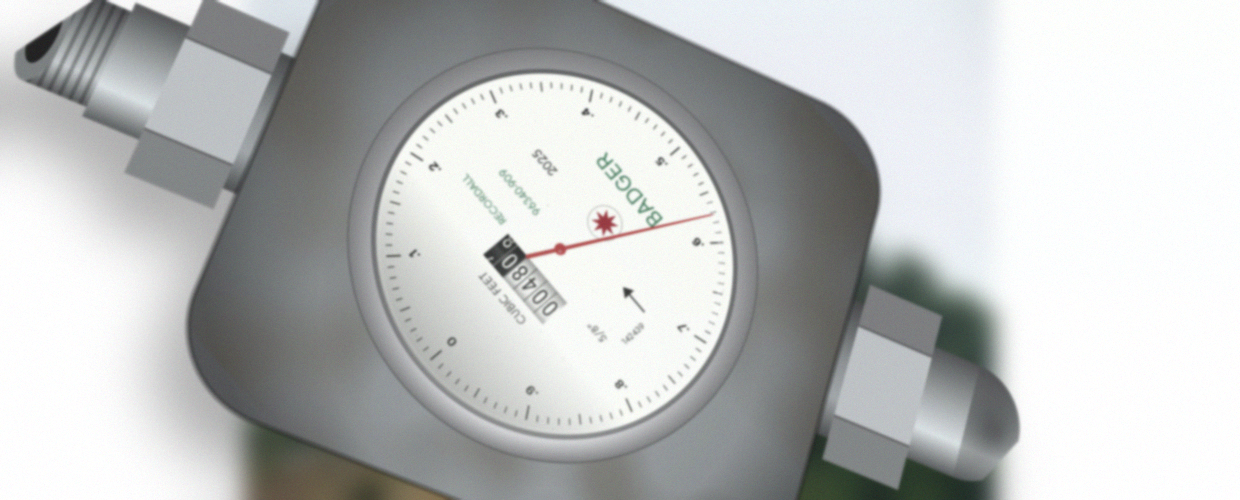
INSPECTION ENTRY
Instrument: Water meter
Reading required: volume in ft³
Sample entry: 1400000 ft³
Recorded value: 4807.57 ft³
